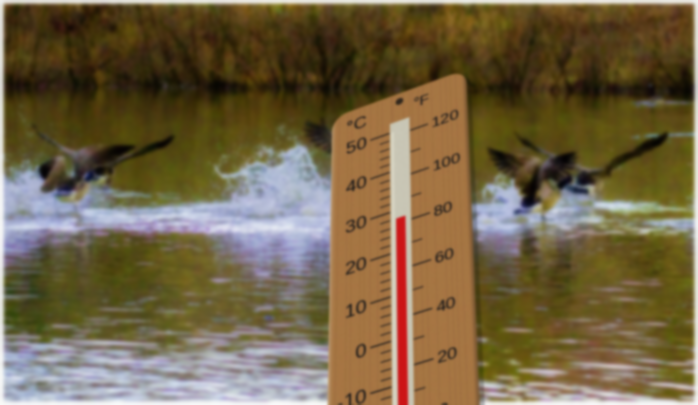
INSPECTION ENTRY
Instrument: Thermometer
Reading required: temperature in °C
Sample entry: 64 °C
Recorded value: 28 °C
